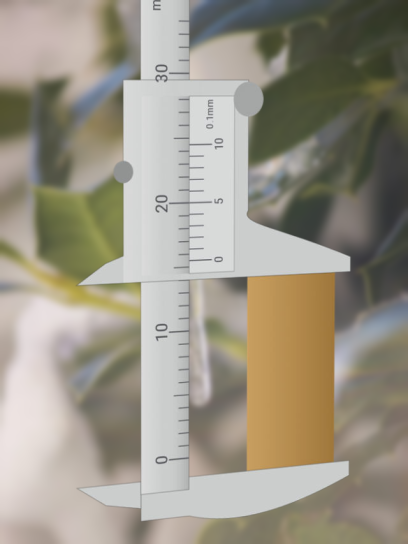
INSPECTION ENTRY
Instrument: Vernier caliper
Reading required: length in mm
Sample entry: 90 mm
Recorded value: 15.5 mm
